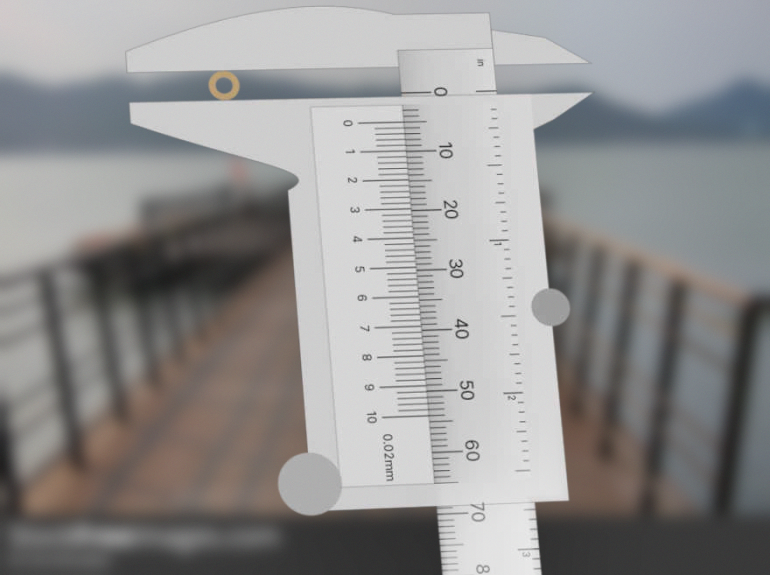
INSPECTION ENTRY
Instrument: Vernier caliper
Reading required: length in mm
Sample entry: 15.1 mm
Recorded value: 5.0 mm
